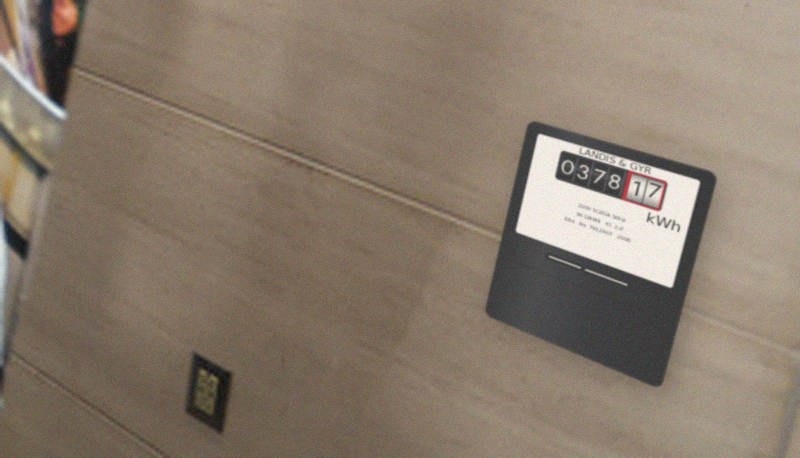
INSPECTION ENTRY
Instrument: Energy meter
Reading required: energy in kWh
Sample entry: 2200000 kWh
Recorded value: 378.17 kWh
